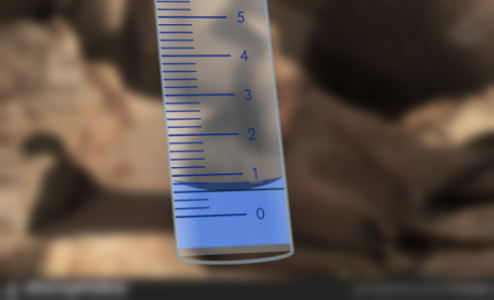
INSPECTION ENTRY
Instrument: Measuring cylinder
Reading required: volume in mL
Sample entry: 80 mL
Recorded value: 0.6 mL
